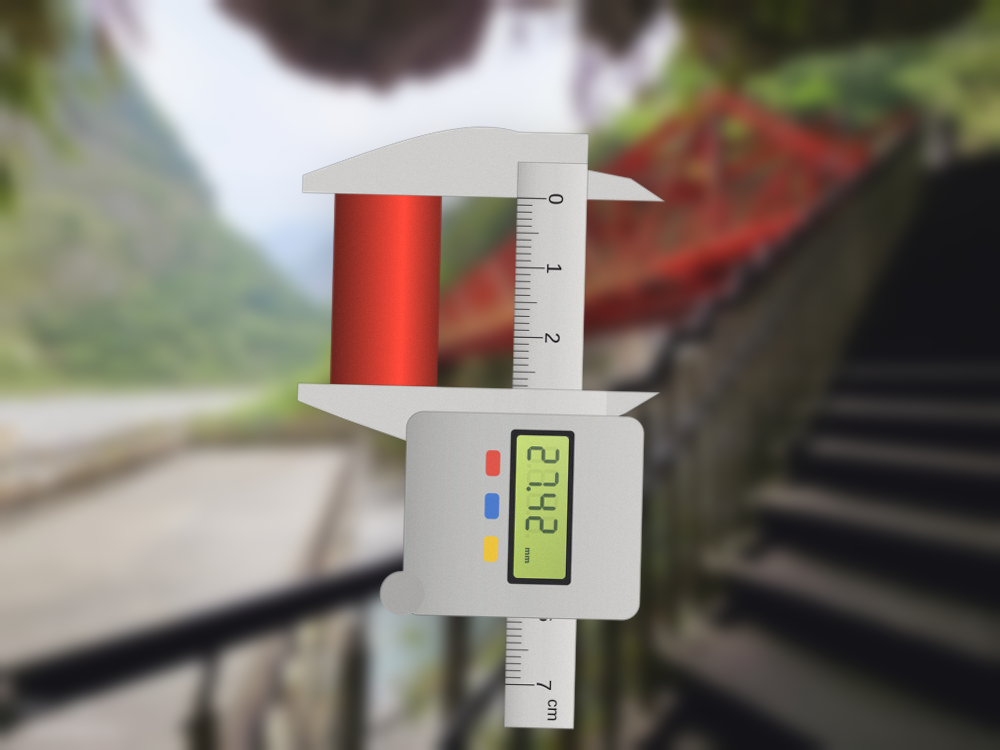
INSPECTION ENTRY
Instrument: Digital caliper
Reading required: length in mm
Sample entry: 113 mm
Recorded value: 27.42 mm
